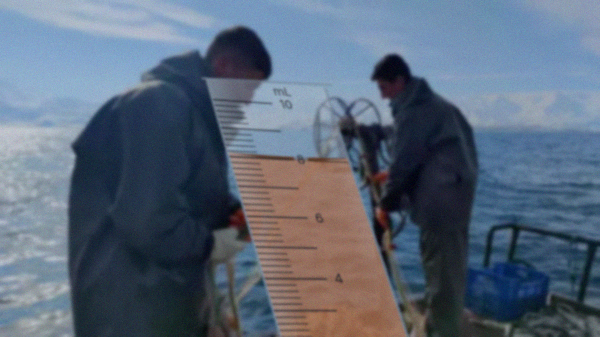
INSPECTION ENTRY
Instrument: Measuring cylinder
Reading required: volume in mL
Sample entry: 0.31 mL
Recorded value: 8 mL
